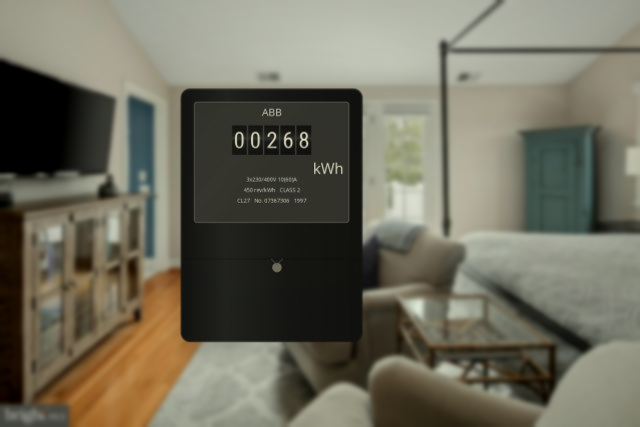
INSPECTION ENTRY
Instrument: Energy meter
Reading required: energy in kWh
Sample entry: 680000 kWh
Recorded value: 268 kWh
